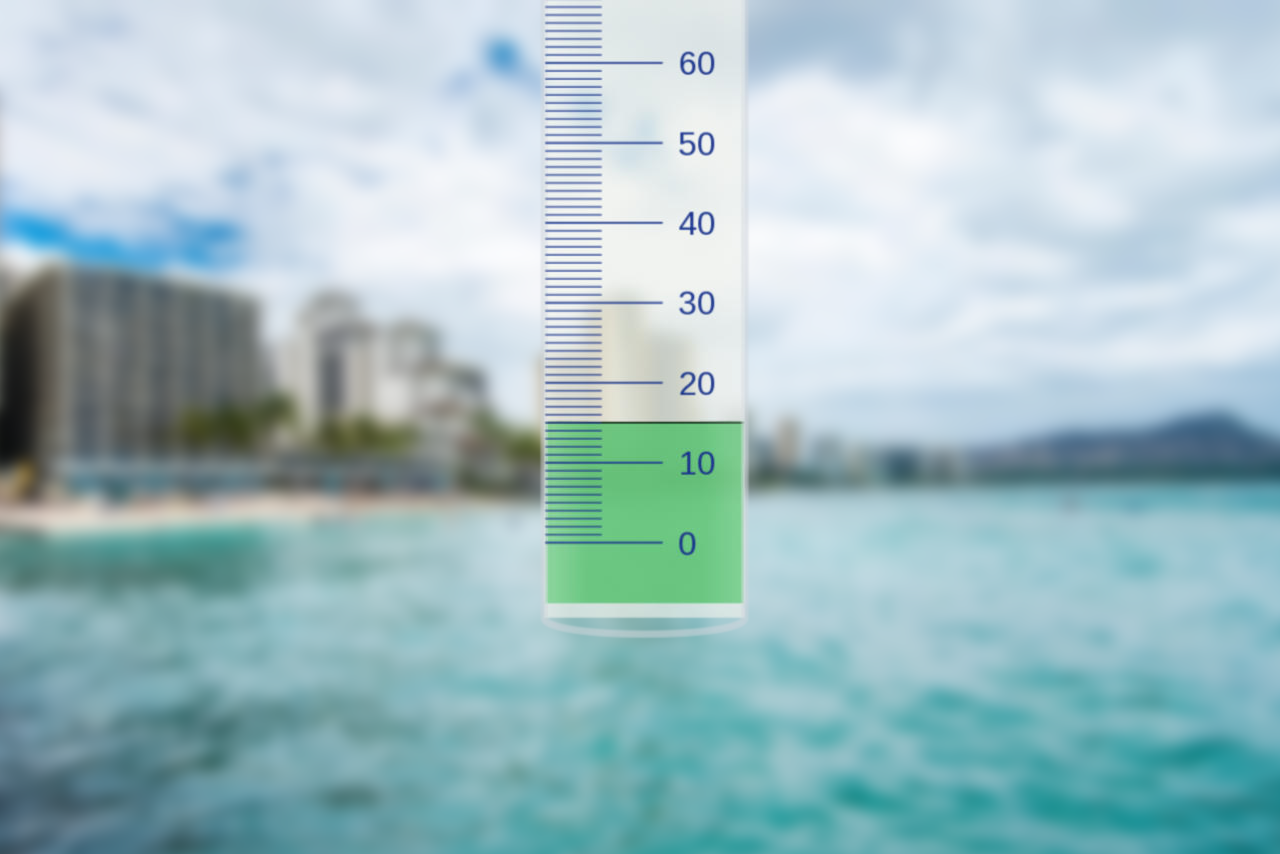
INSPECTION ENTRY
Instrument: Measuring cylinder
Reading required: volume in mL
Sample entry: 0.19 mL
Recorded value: 15 mL
